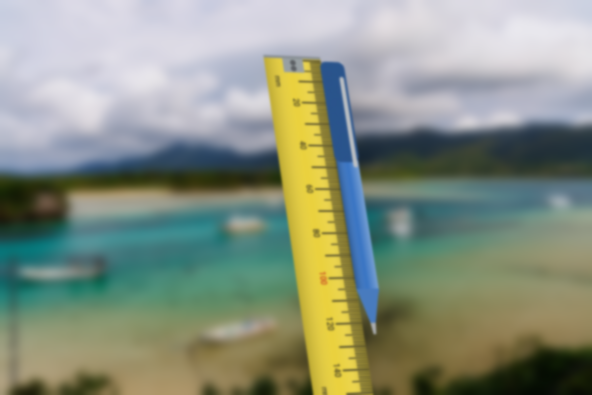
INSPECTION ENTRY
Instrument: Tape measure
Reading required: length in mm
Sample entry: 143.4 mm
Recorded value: 125 mm
